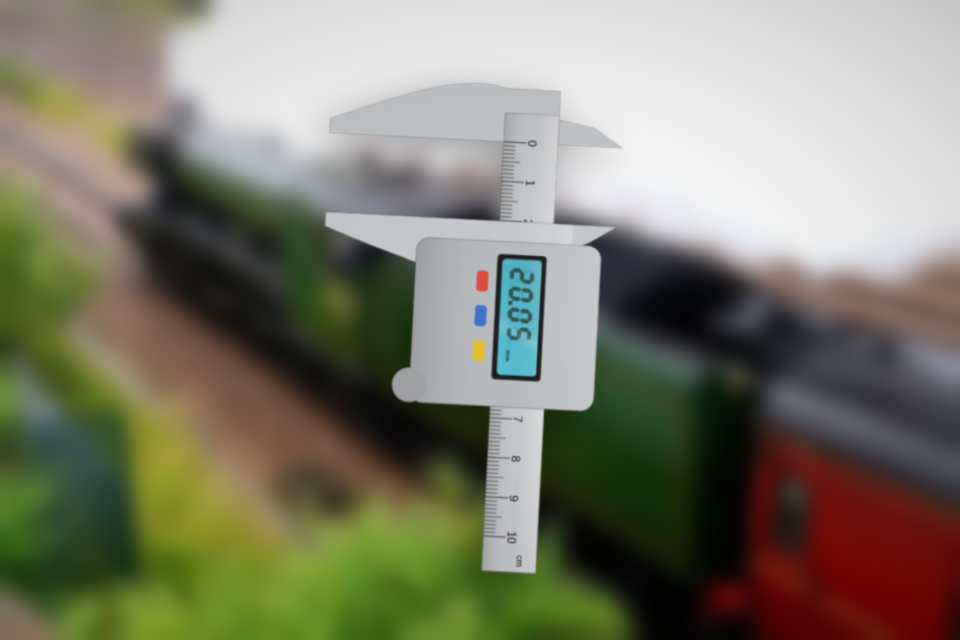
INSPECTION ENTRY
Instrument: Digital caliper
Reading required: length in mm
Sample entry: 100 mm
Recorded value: 20.05 mm
